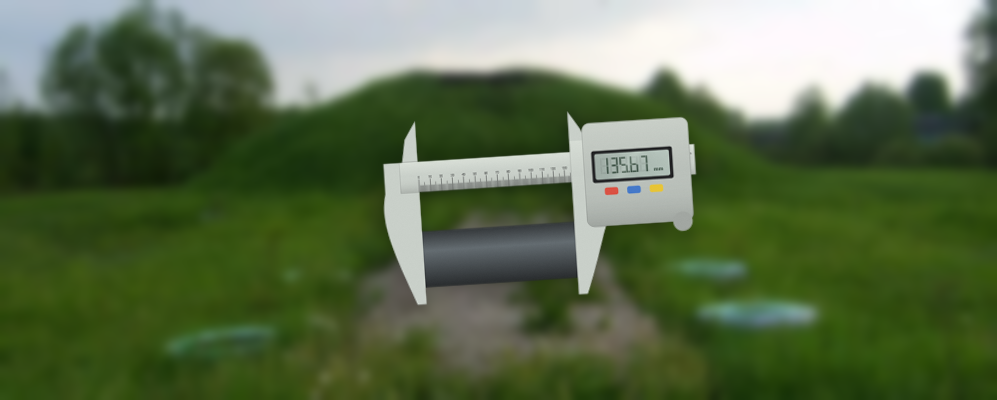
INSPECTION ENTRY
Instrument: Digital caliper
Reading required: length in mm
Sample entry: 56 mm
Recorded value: 135.67 mm
